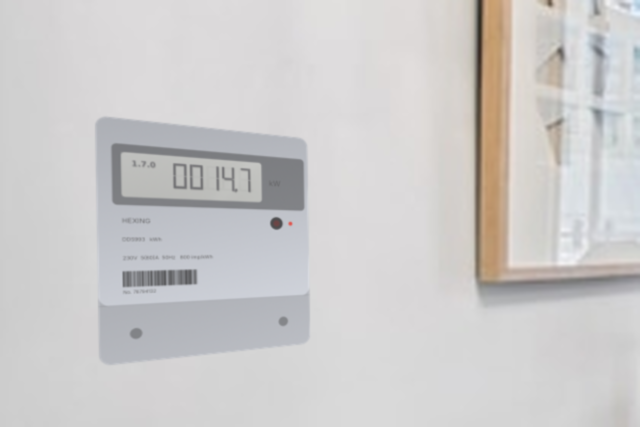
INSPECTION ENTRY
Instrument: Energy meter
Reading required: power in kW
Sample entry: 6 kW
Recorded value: 14.7 kW
